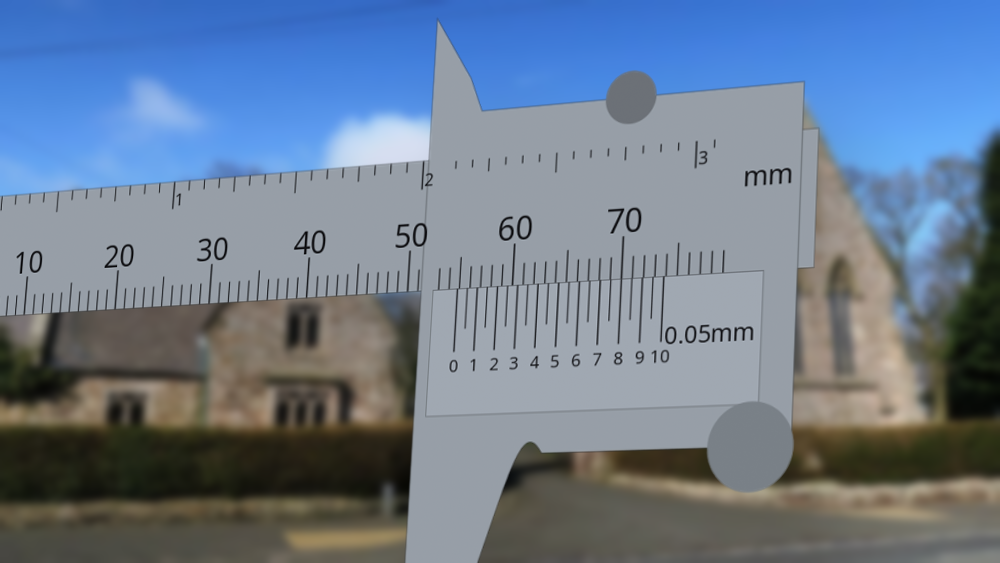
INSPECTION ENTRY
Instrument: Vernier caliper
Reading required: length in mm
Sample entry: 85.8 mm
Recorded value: 54.8 mm
